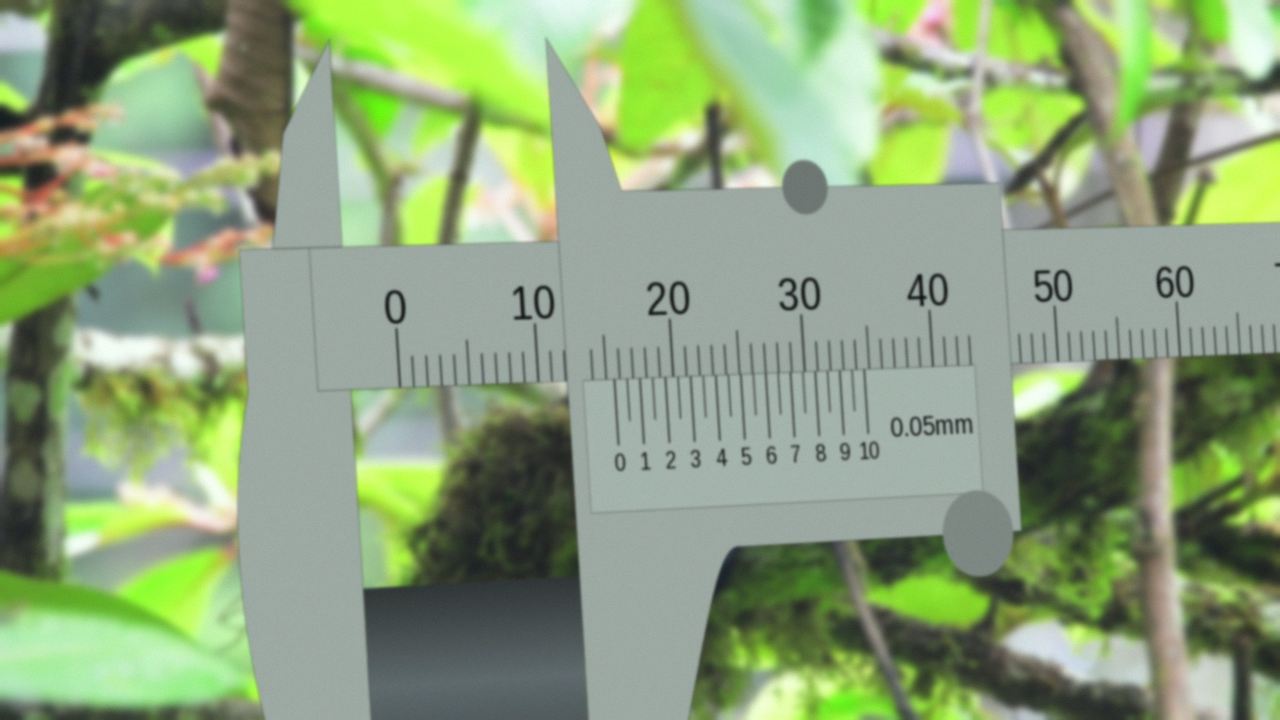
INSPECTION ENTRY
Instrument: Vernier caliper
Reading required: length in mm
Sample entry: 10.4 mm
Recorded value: 15.6 mm
